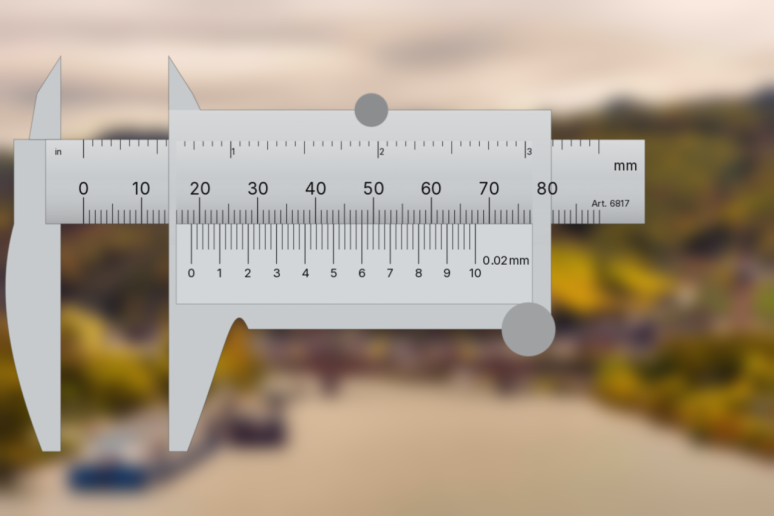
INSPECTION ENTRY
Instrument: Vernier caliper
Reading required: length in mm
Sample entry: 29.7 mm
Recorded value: 18.6 mm
